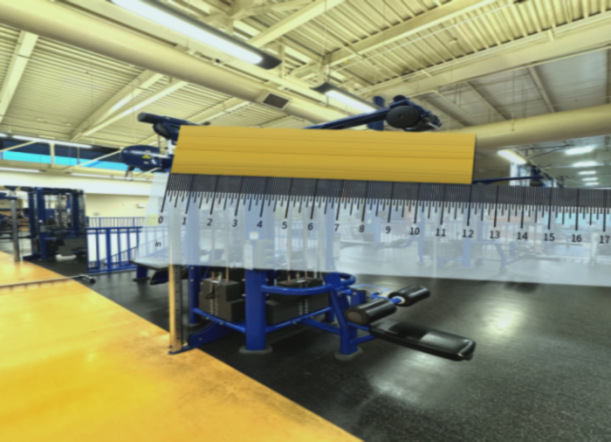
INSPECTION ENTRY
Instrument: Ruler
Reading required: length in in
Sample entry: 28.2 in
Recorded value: 12 in
